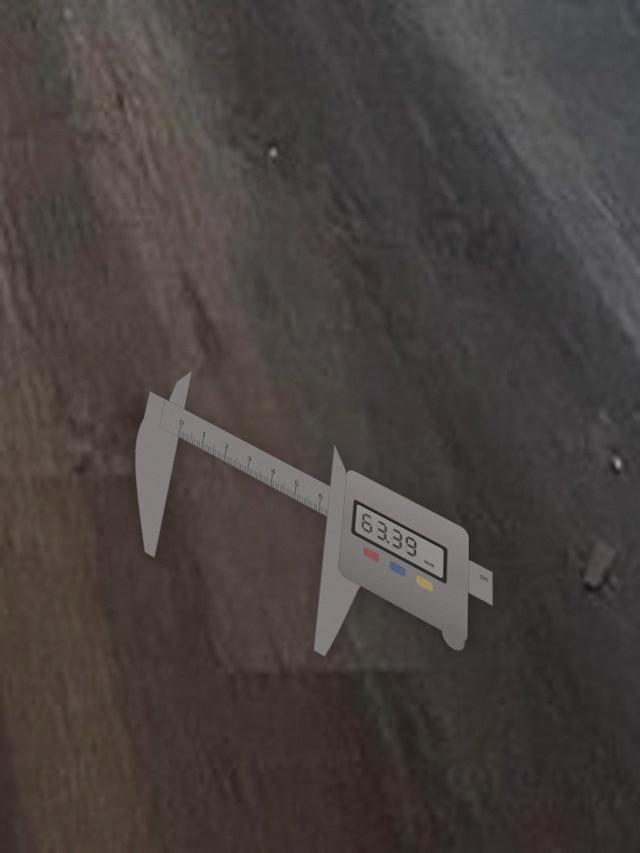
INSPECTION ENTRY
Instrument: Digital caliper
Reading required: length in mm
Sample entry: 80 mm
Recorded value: 63.39 mm
